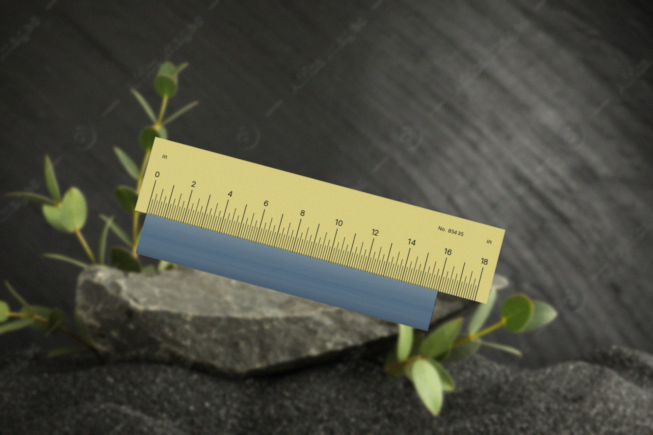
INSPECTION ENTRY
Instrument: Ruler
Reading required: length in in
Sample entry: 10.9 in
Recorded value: 16 in
